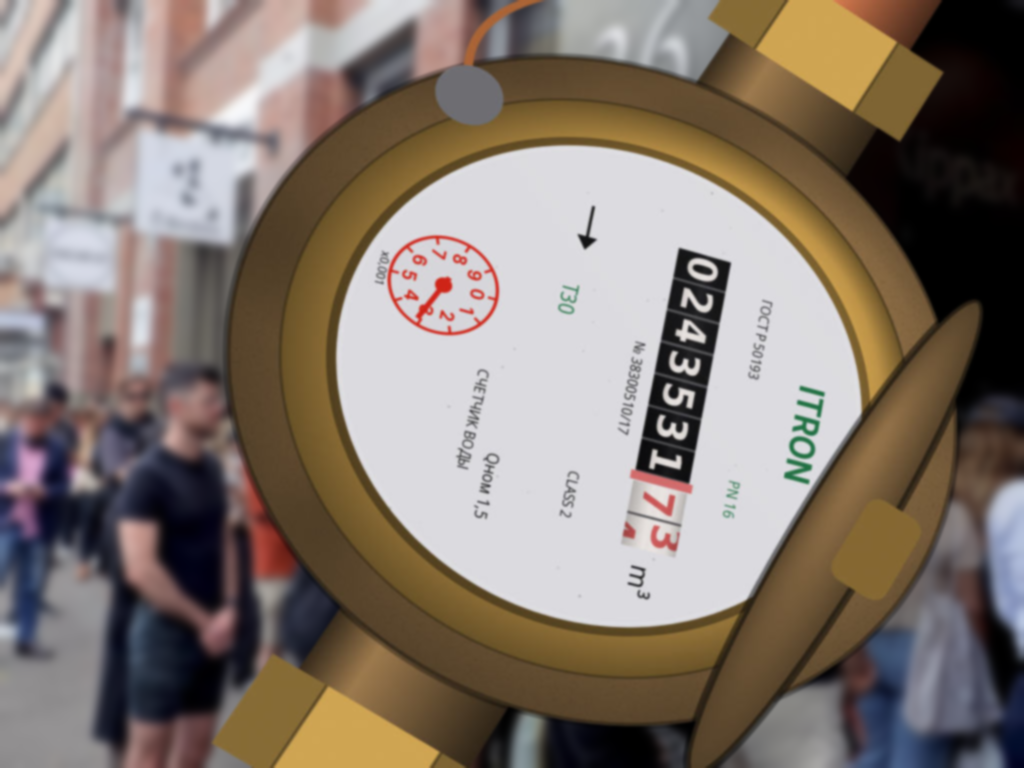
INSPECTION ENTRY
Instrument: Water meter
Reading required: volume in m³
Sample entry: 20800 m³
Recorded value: 243531.733 m³
